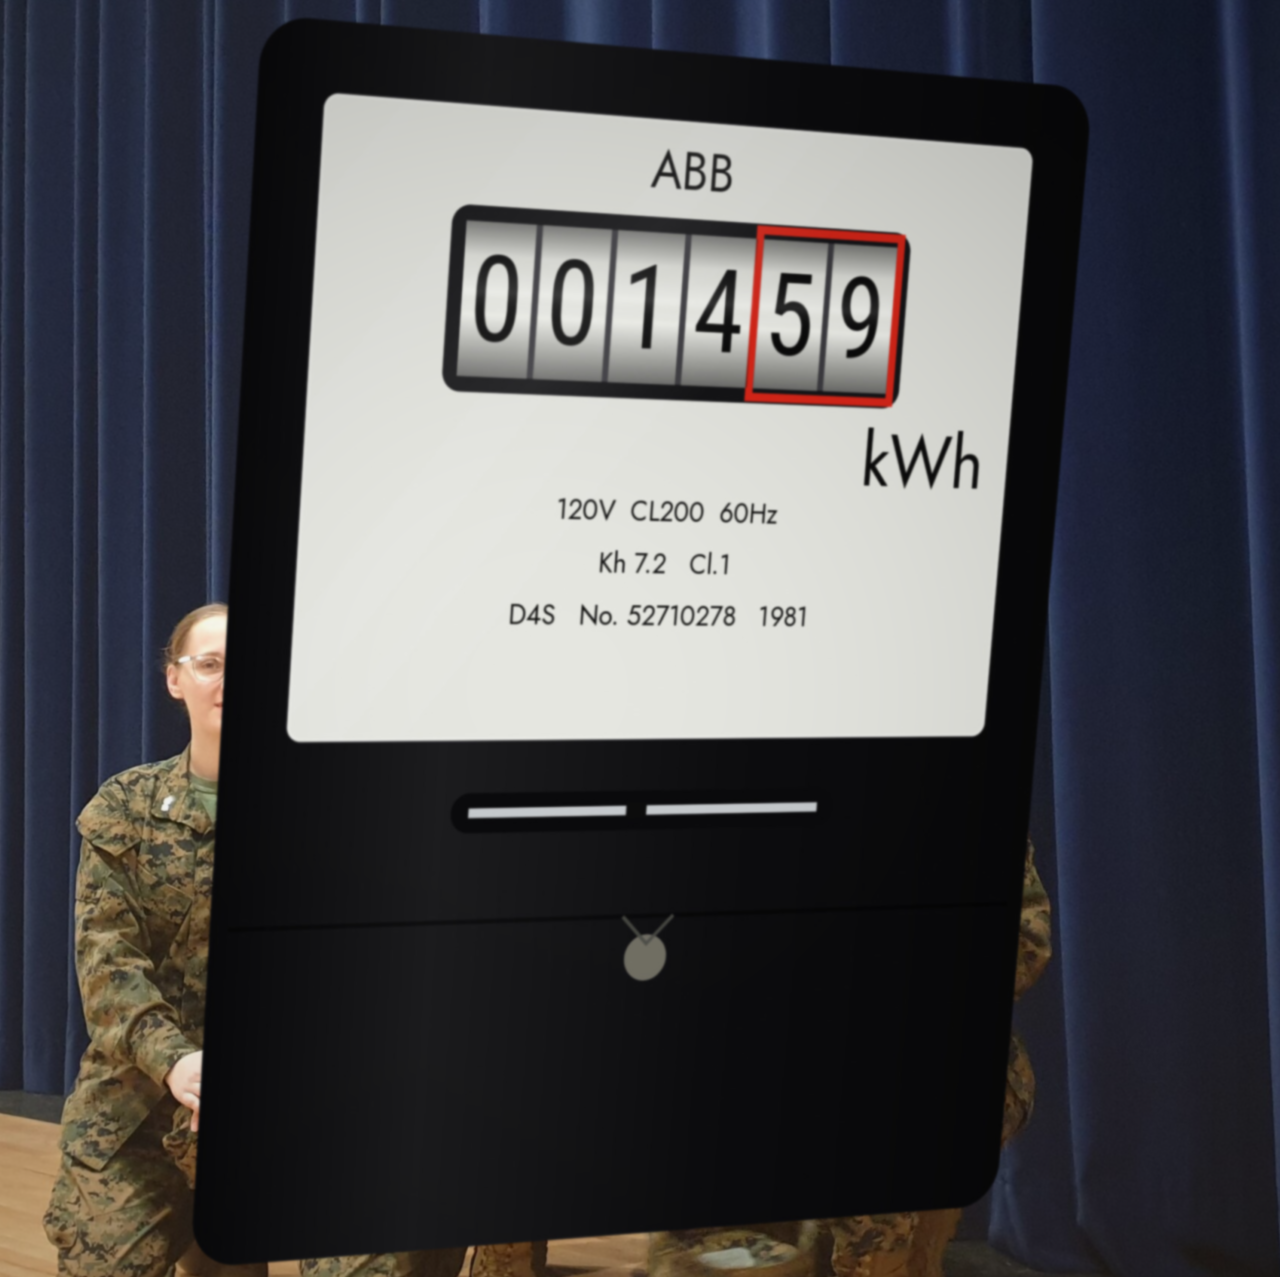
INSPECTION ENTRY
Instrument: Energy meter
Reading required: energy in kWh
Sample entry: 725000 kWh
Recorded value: 14.59 kWh
